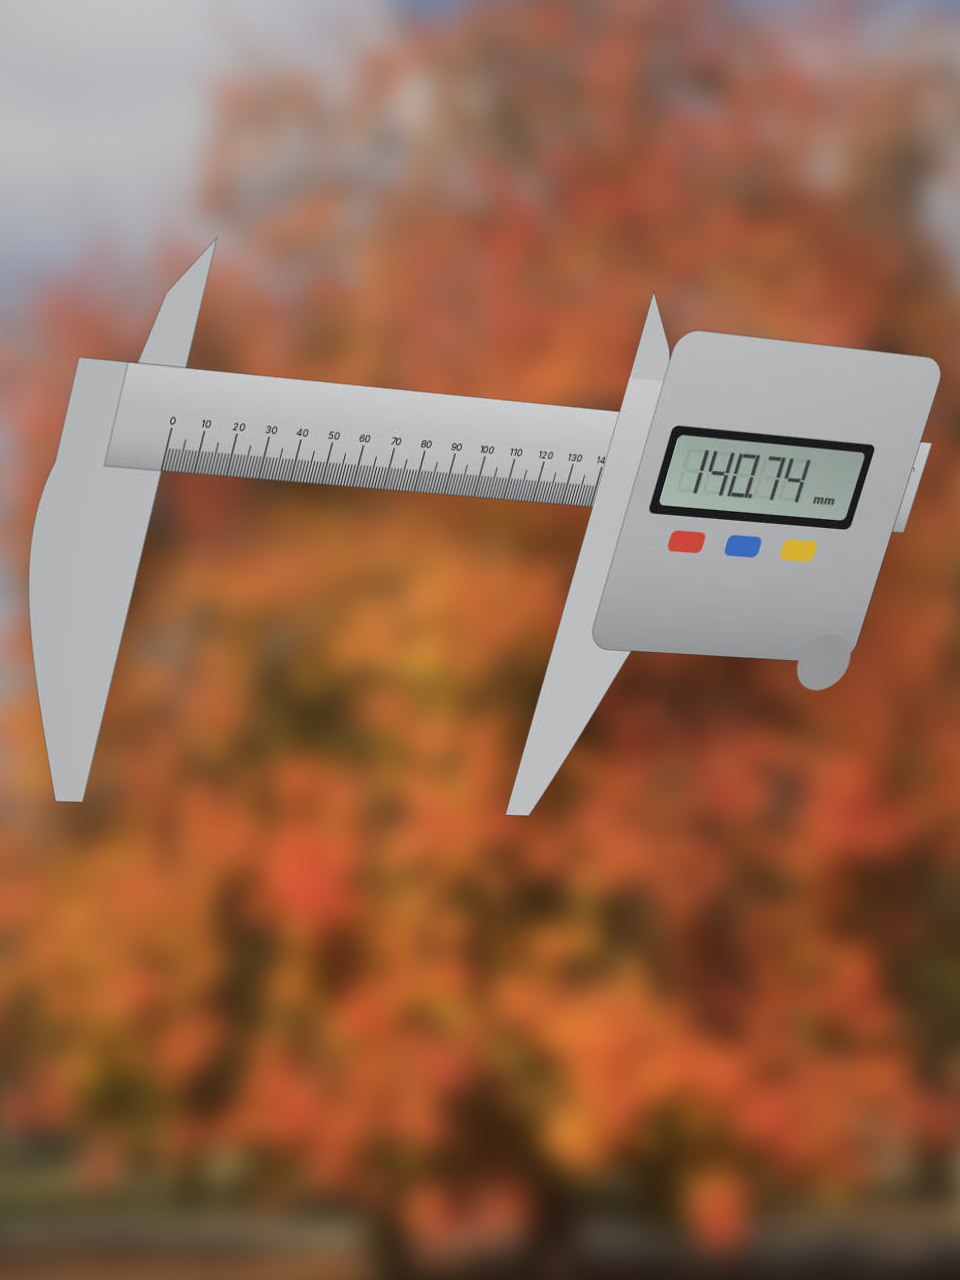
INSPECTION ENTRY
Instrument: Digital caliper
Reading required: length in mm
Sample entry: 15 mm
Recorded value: 140.74 mm
